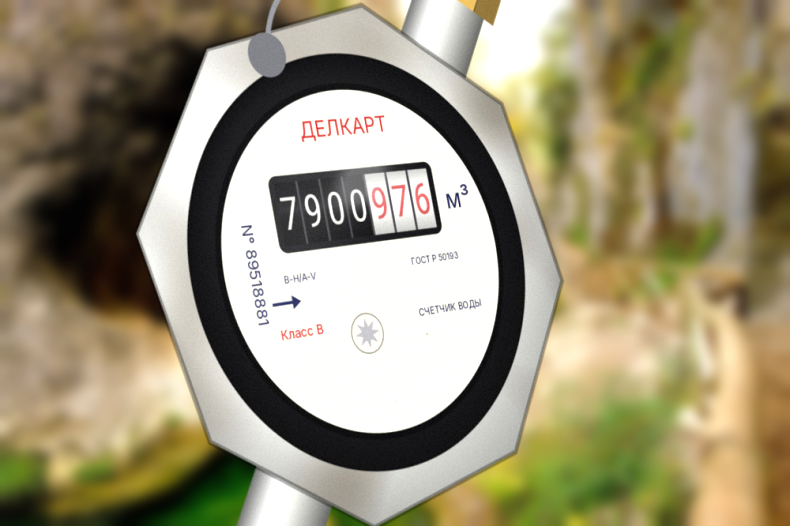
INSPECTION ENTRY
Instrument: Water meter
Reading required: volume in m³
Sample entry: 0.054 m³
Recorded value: 7900.976 m³
